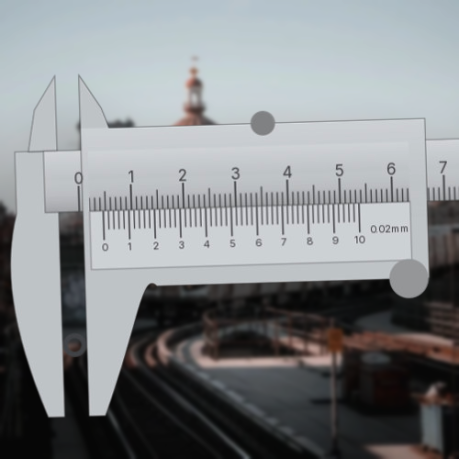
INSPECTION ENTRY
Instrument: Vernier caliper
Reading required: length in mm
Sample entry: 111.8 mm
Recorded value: 4.6 mm
